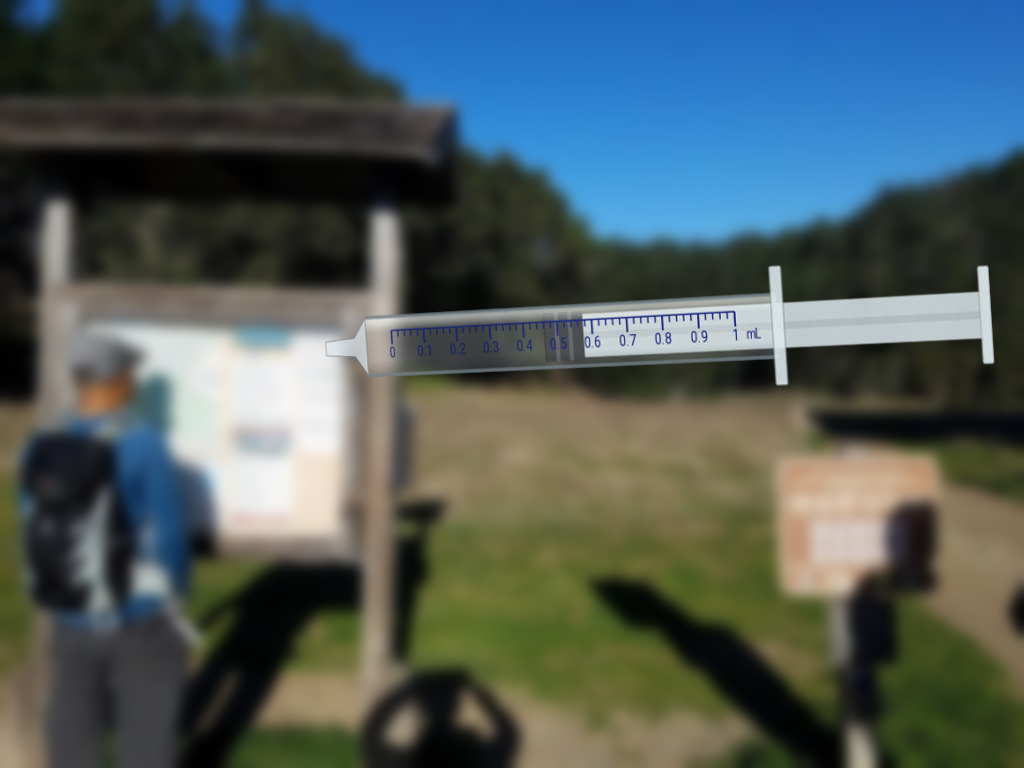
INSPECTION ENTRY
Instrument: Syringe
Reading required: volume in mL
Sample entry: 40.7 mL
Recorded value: 0.46 mL
